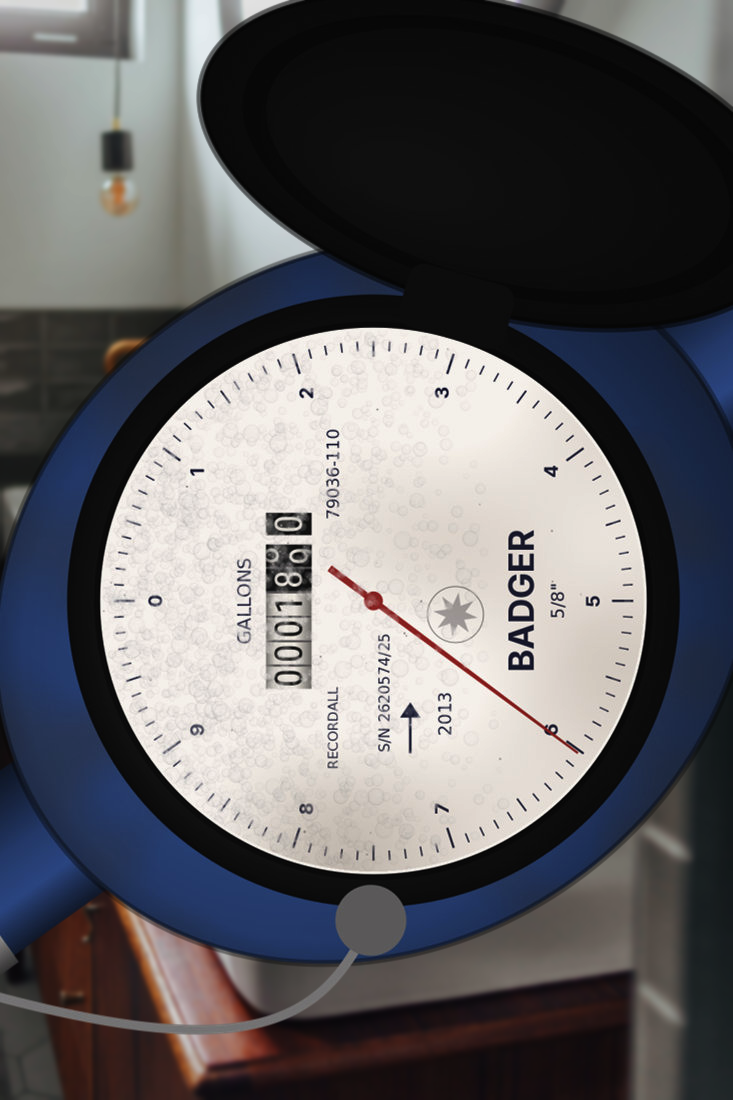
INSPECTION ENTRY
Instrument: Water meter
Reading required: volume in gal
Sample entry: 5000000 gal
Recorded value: 1886.0 gal
